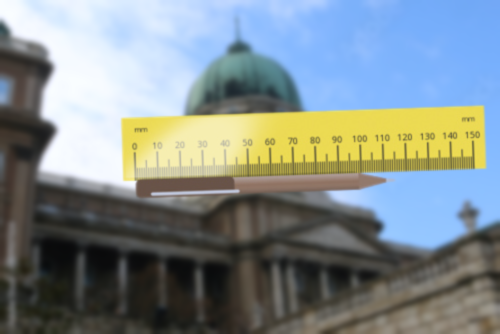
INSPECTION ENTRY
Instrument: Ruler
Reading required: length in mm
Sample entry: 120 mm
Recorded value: 115 mm
